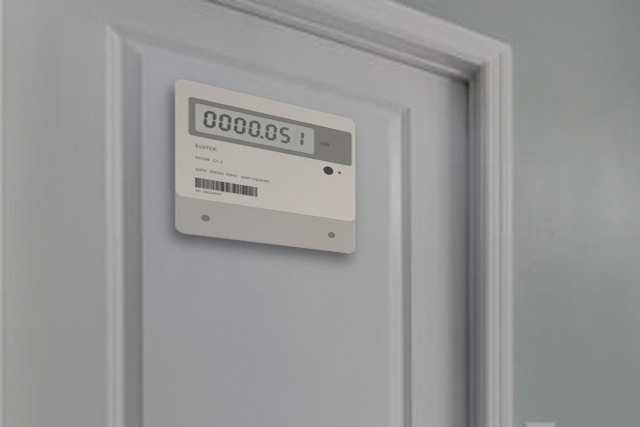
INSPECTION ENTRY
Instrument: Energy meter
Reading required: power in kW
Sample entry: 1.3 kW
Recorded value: 0.051 kW
